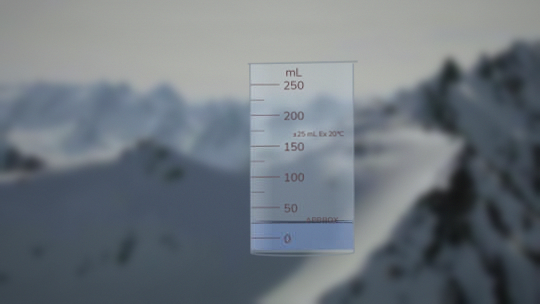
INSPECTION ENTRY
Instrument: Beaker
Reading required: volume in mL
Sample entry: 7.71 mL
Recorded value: 25 mL
